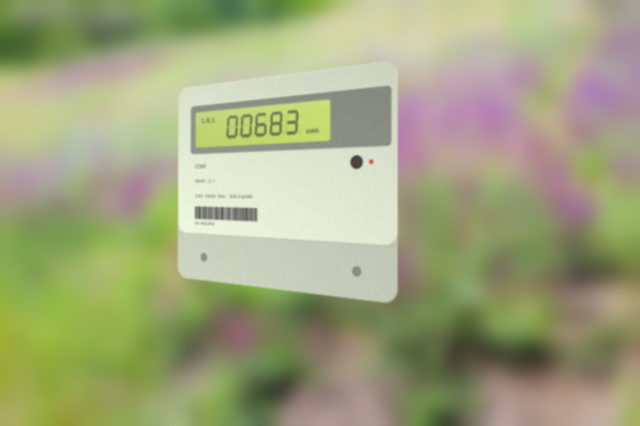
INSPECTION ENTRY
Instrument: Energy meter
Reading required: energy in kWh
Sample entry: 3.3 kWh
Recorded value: 683 kWh
